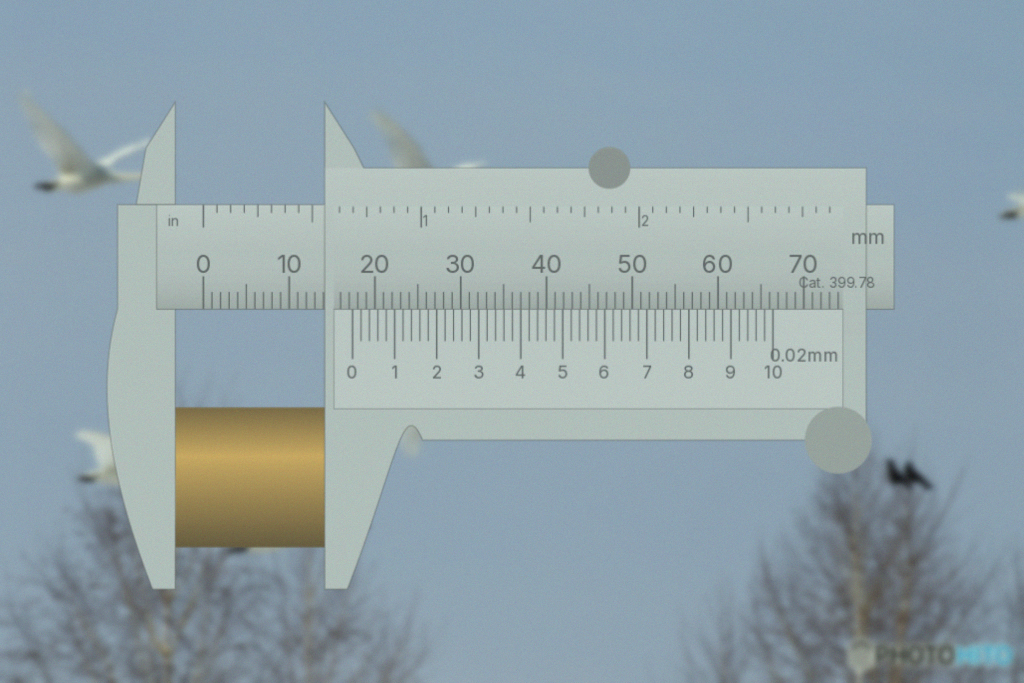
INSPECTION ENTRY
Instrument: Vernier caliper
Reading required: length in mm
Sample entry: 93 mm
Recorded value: 17.4 mm
